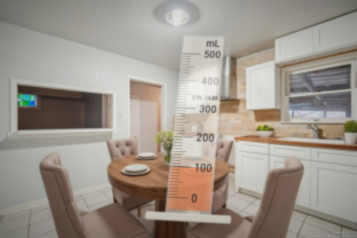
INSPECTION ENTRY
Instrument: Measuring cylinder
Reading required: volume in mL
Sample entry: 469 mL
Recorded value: 100 mL
